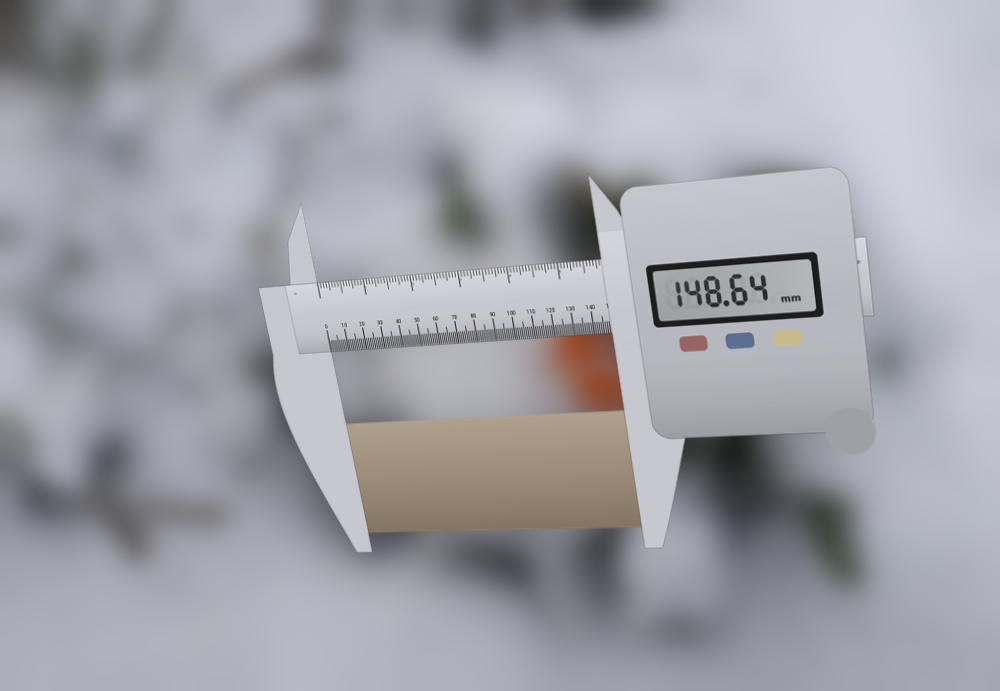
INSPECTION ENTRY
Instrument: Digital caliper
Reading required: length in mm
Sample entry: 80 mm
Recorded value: 148.64 mm
